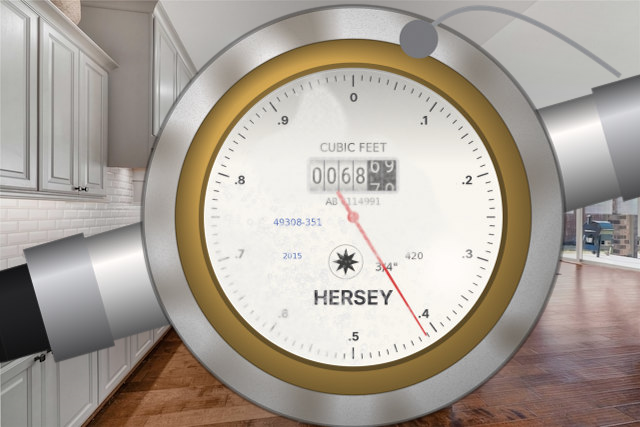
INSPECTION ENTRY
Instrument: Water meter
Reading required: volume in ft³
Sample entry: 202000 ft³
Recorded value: 6869.41 ft³
